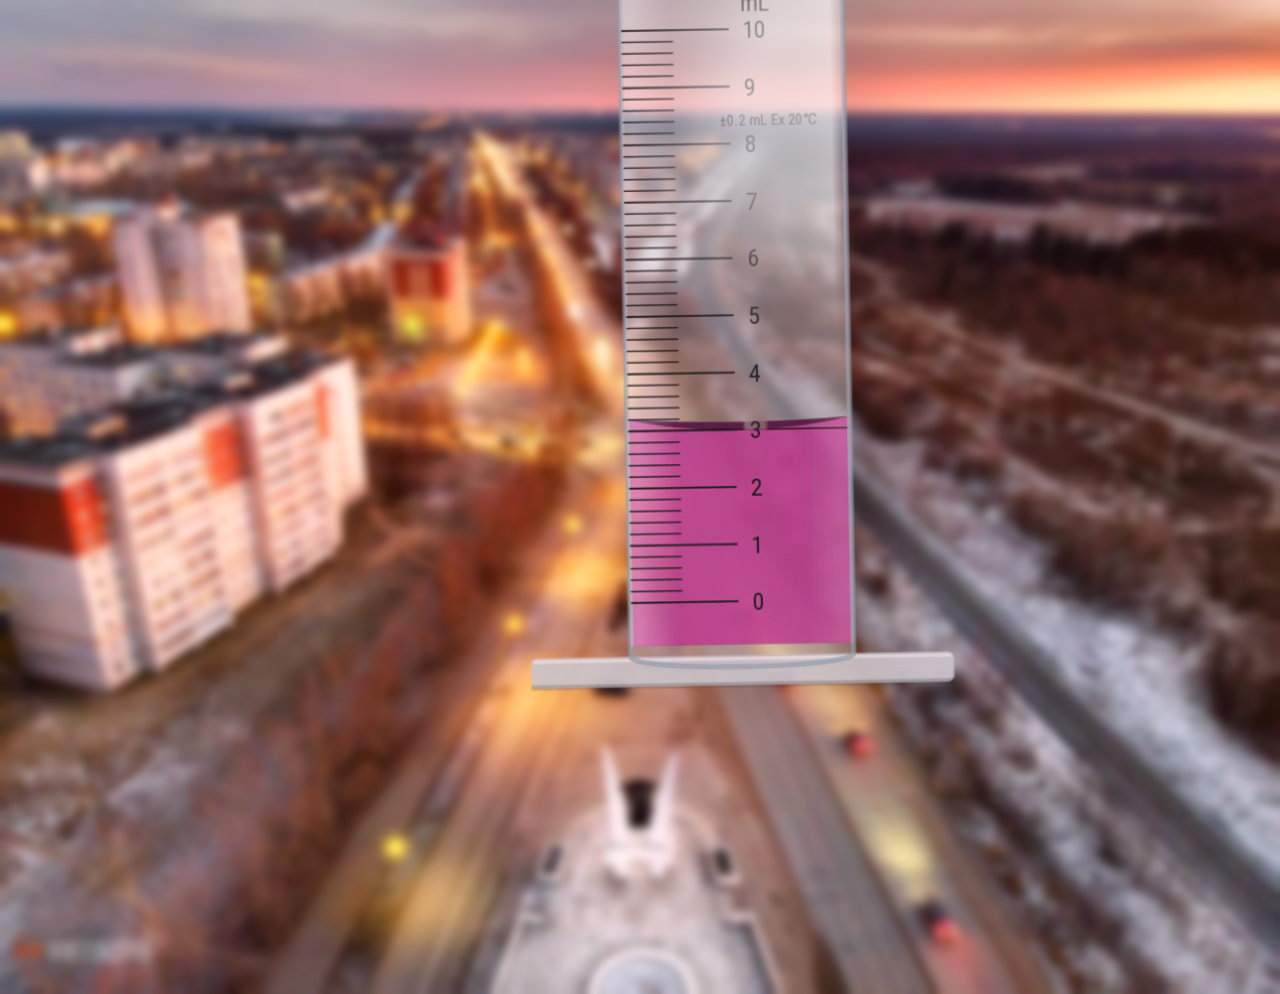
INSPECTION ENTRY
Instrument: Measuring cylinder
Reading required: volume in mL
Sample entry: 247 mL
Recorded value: 3 mL
